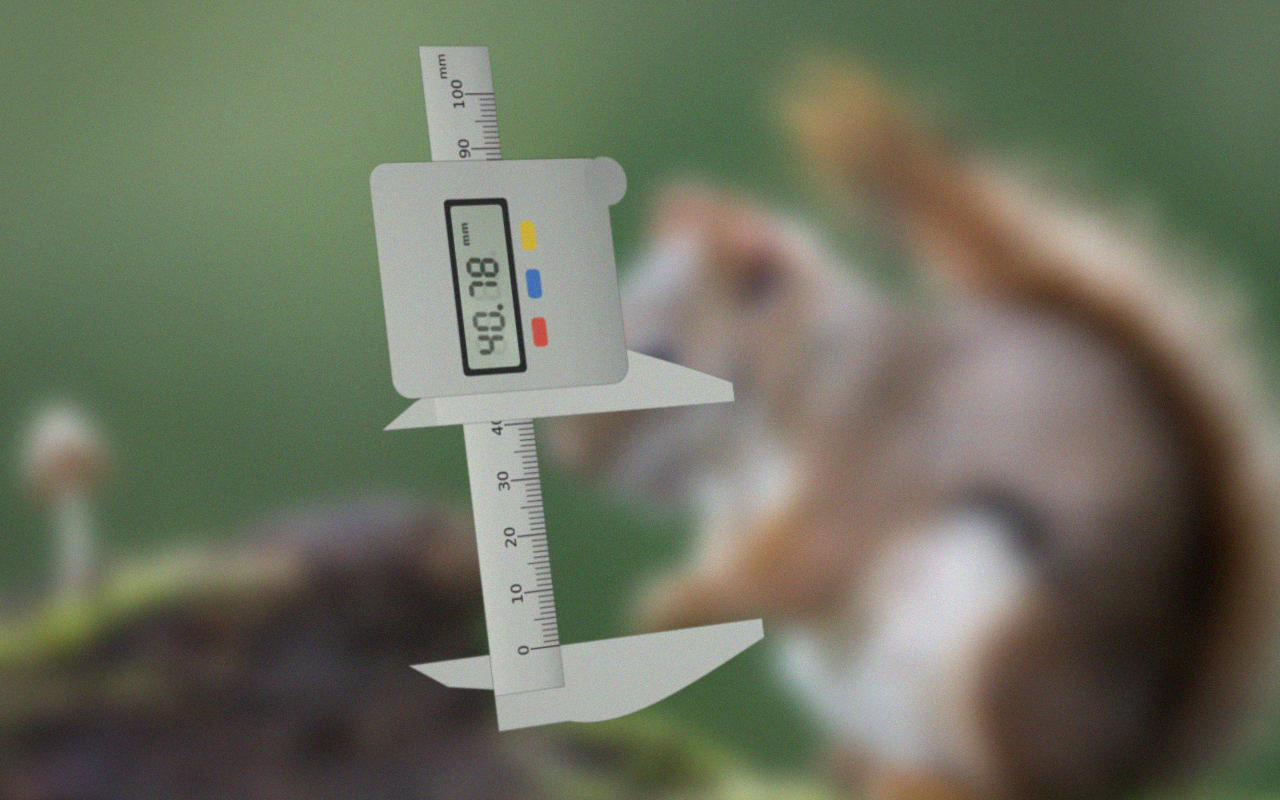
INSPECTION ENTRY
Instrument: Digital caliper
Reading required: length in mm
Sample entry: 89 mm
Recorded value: 40.78 mm
